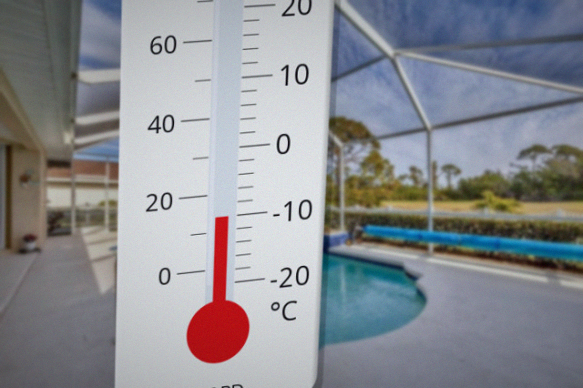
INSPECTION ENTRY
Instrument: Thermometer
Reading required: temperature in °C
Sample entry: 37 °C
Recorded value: -10 °C
